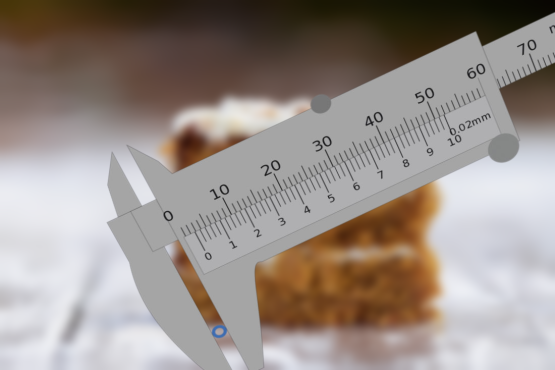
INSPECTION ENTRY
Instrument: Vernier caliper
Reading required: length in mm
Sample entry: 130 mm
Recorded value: 2.8 mm
